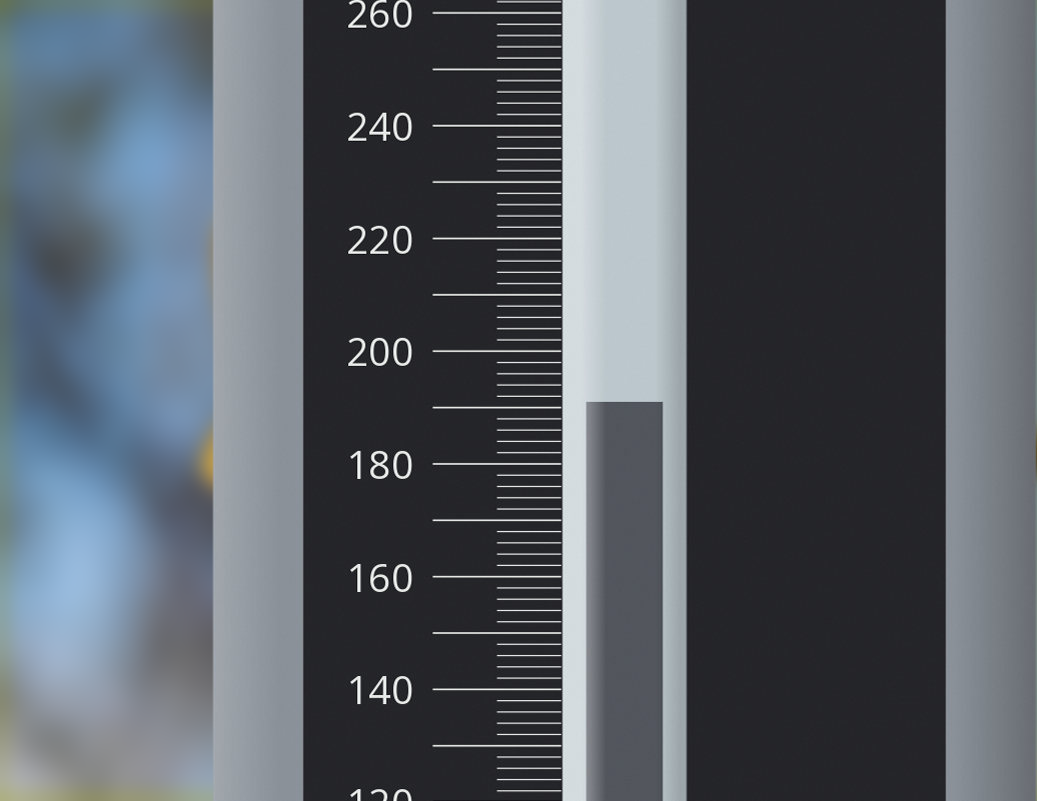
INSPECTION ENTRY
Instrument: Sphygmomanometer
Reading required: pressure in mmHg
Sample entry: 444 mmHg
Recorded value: 191 mmHg
